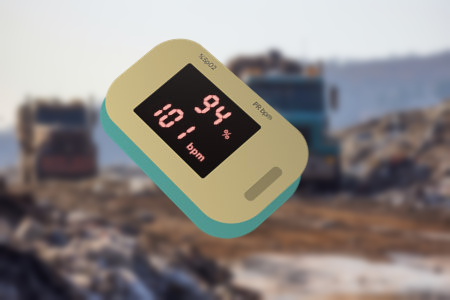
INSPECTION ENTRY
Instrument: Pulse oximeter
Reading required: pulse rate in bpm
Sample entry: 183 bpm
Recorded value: 101 bpm
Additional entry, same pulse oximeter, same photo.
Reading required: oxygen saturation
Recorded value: 94 %
